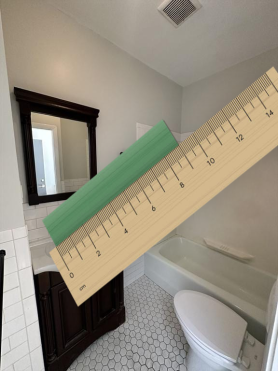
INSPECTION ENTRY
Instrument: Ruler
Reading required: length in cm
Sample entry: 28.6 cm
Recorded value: 9 cm
